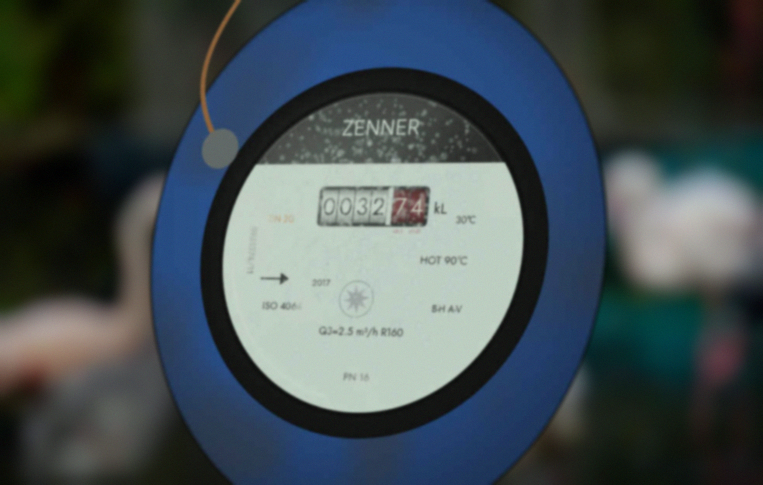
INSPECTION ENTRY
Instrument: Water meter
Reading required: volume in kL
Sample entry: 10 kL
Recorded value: 32.74 kL
